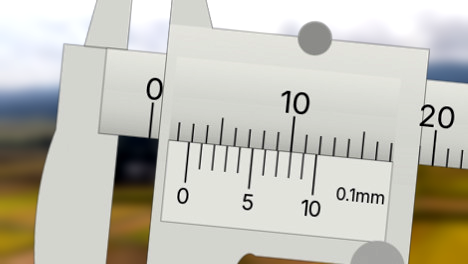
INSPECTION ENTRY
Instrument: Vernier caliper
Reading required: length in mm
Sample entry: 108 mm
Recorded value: 2.8 mm
